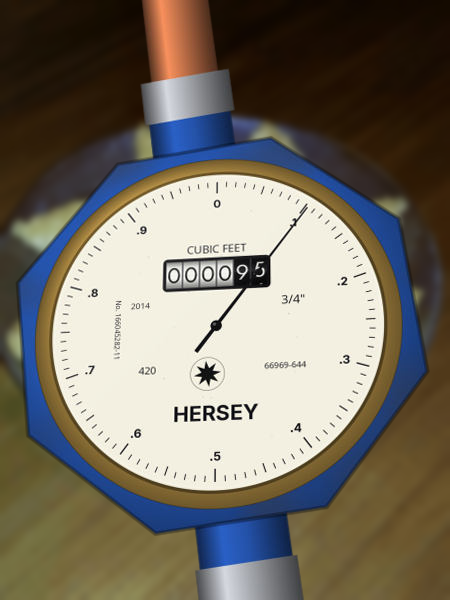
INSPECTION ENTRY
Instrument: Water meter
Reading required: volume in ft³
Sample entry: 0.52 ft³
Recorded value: 95.10 ft³
